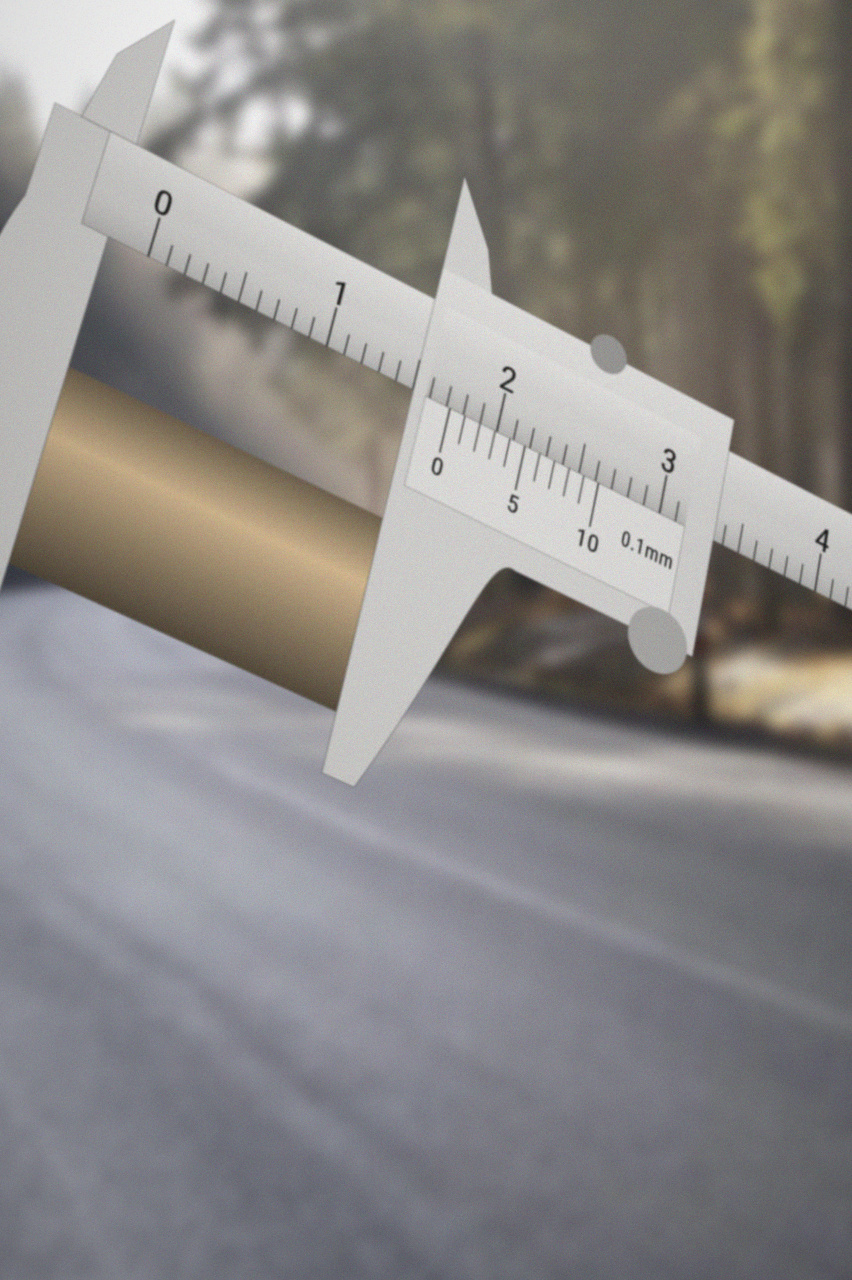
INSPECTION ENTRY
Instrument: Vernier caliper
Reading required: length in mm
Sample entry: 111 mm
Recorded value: 17.2 mm
